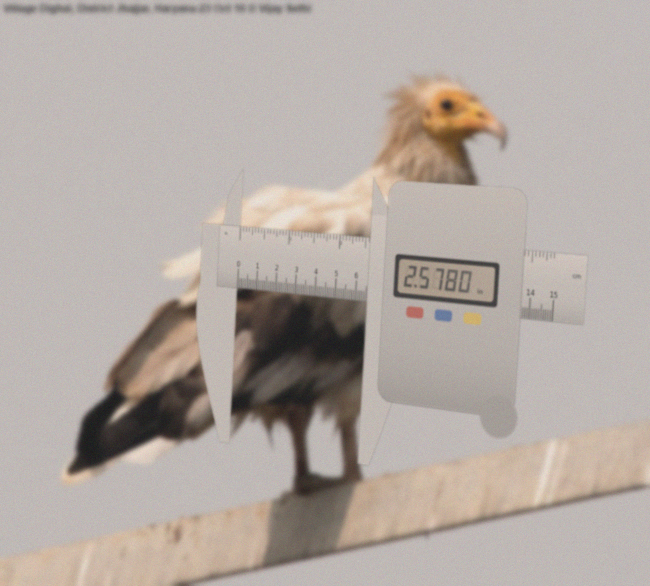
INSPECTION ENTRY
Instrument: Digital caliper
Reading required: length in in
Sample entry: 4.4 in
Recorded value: 2.5780 in
